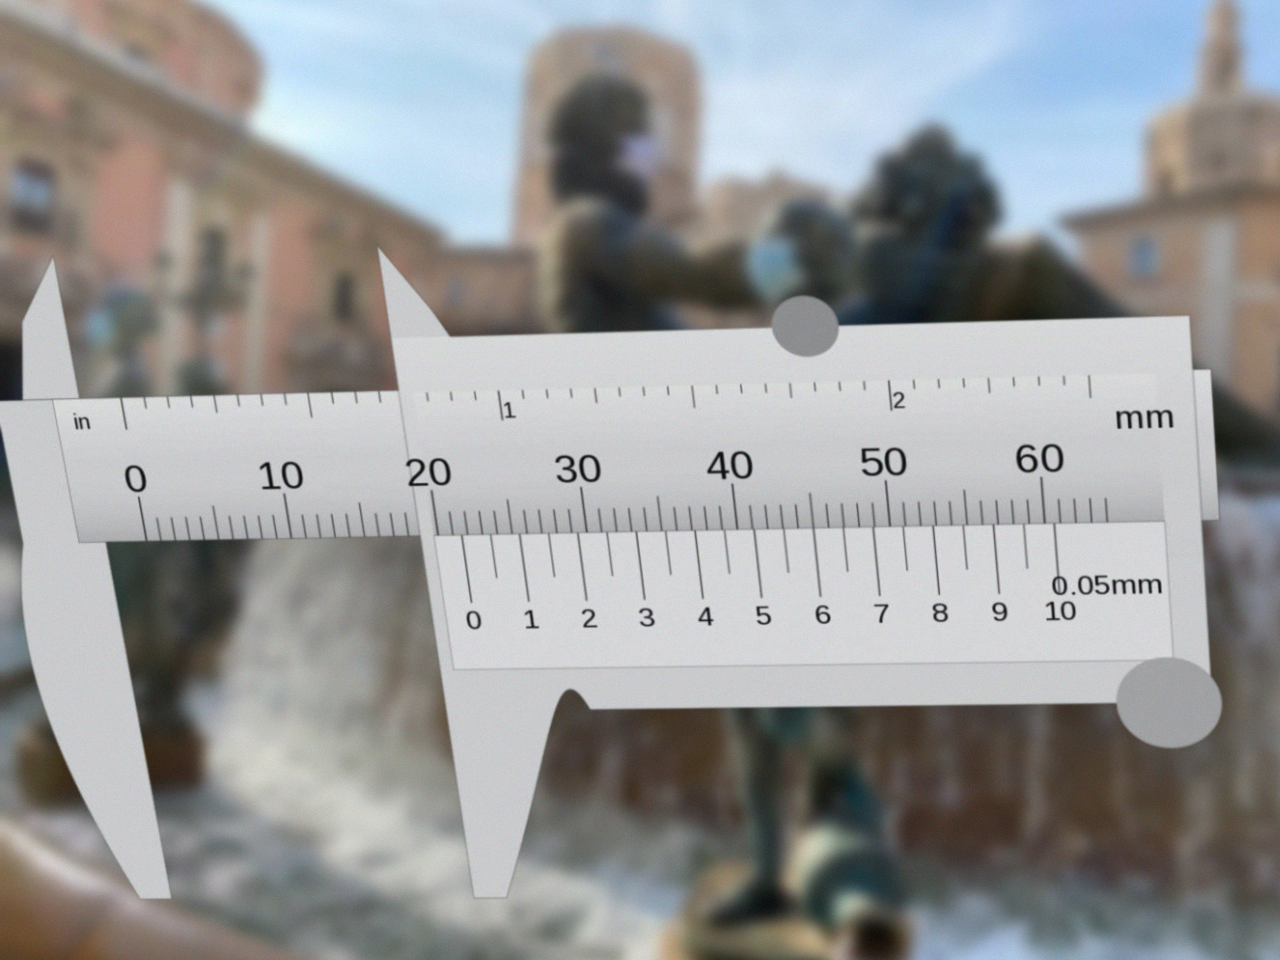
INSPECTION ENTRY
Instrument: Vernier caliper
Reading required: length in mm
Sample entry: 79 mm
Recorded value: 21.6 mm
